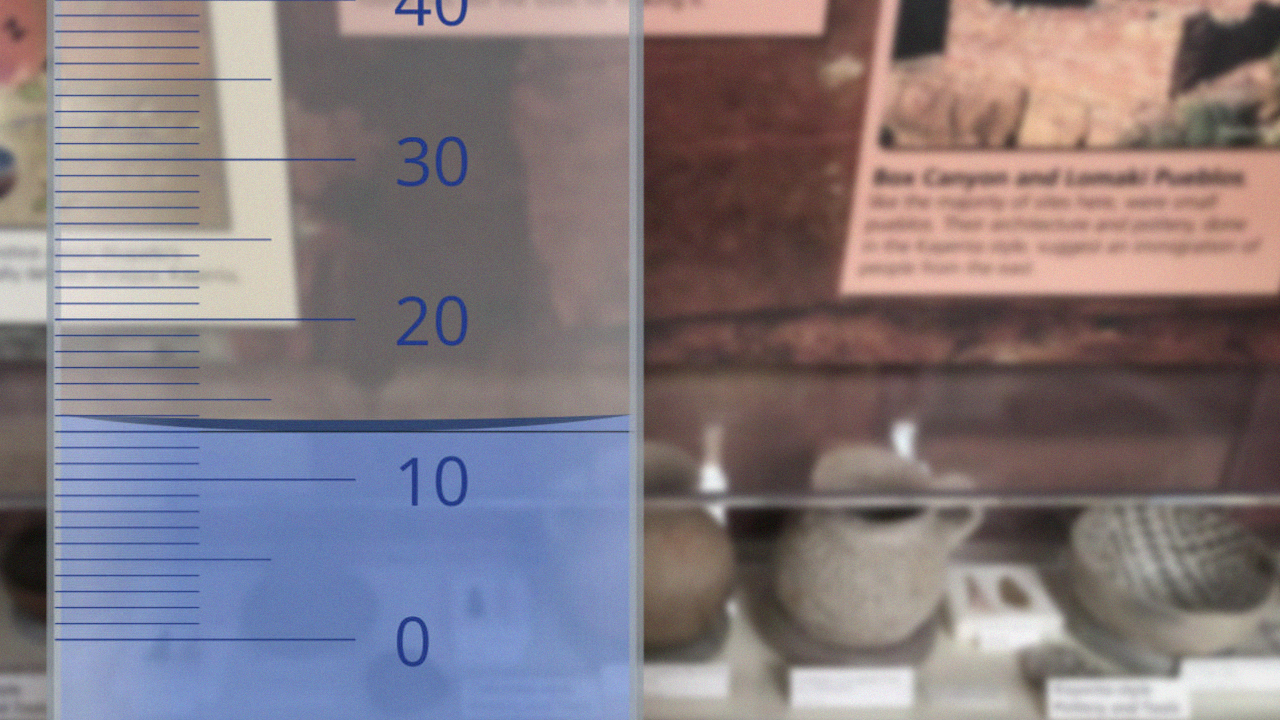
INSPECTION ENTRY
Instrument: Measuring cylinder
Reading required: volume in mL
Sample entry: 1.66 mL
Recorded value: 13 mL
